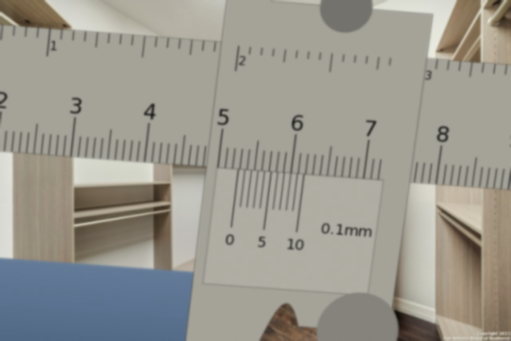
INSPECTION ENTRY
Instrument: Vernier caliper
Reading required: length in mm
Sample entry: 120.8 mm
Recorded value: 52.8 mm
